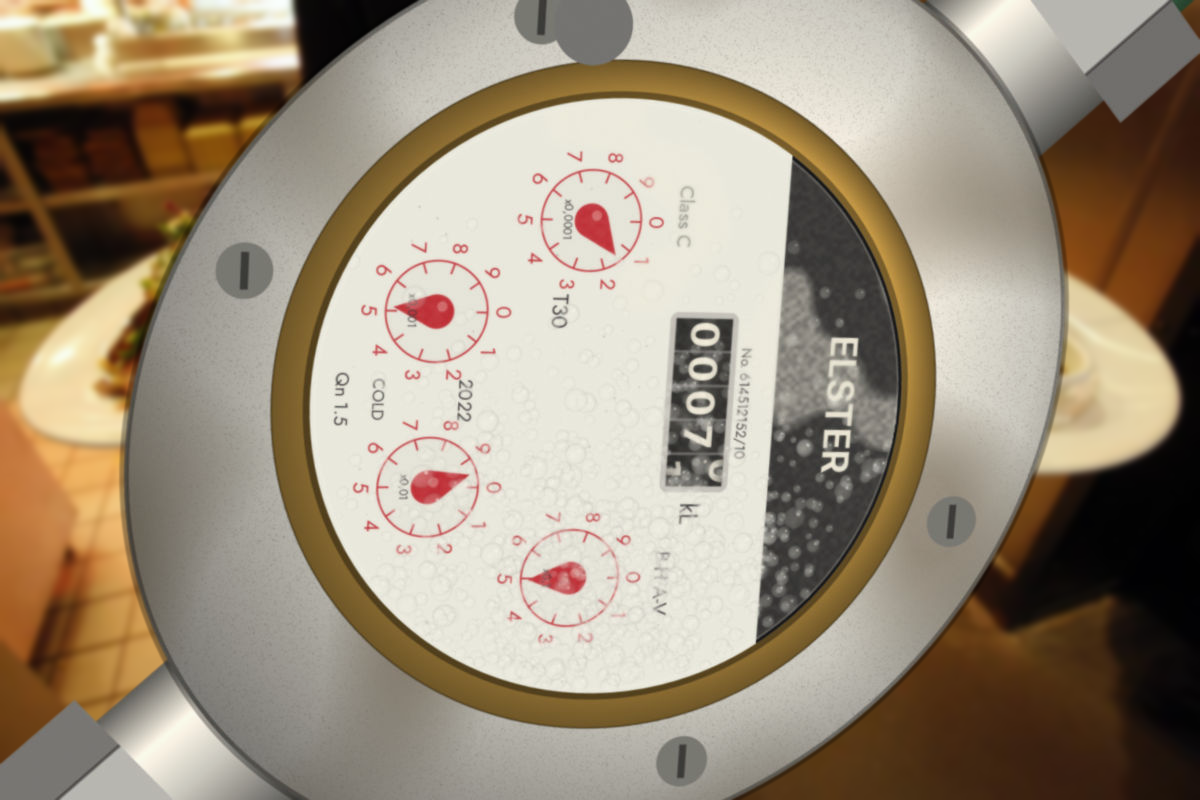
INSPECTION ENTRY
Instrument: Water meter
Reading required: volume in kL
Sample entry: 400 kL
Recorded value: 70.4951 kL
